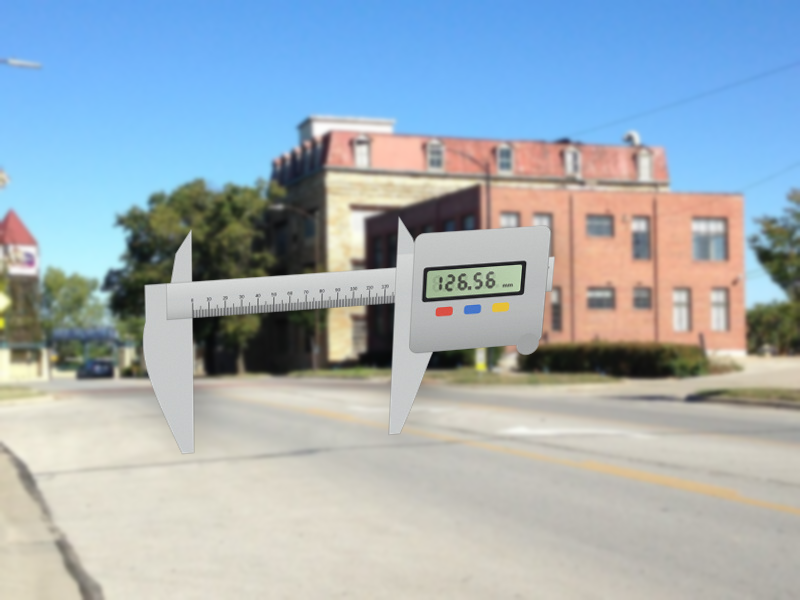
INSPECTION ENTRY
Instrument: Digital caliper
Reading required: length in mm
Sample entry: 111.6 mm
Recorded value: 126.56 mm
